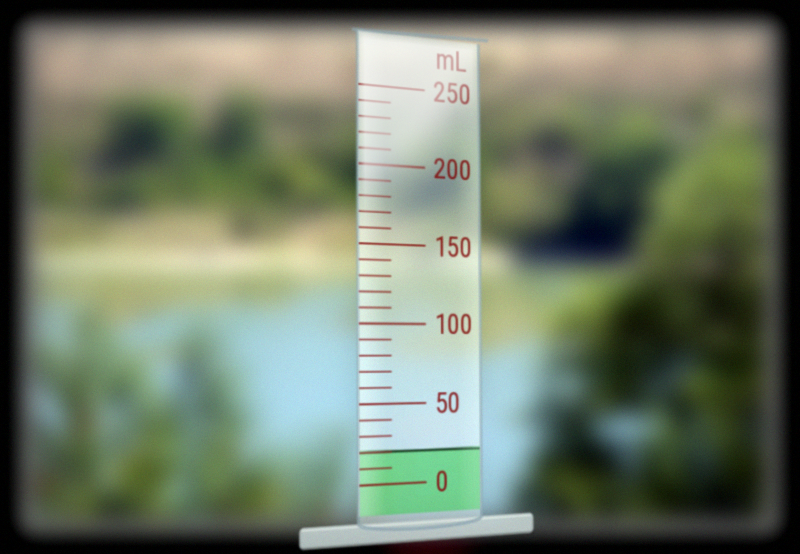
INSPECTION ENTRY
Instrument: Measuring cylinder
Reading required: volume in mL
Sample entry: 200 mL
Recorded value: 20 mL
